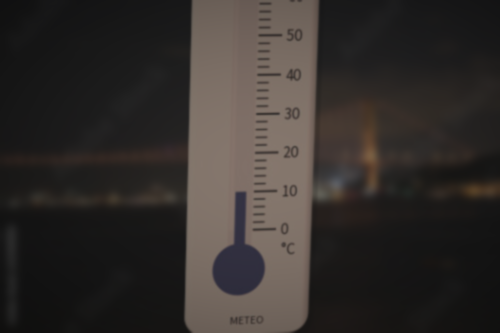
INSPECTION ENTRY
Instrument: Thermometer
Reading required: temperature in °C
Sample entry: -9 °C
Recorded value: 10 °C
